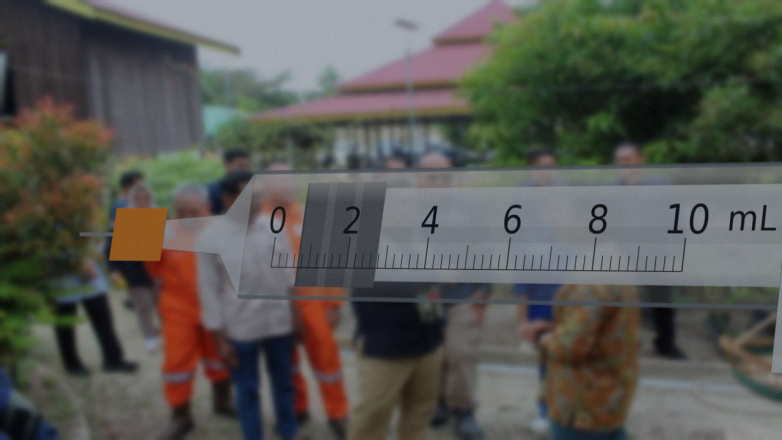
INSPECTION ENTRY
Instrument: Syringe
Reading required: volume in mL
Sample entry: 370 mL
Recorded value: 0.7 mL
